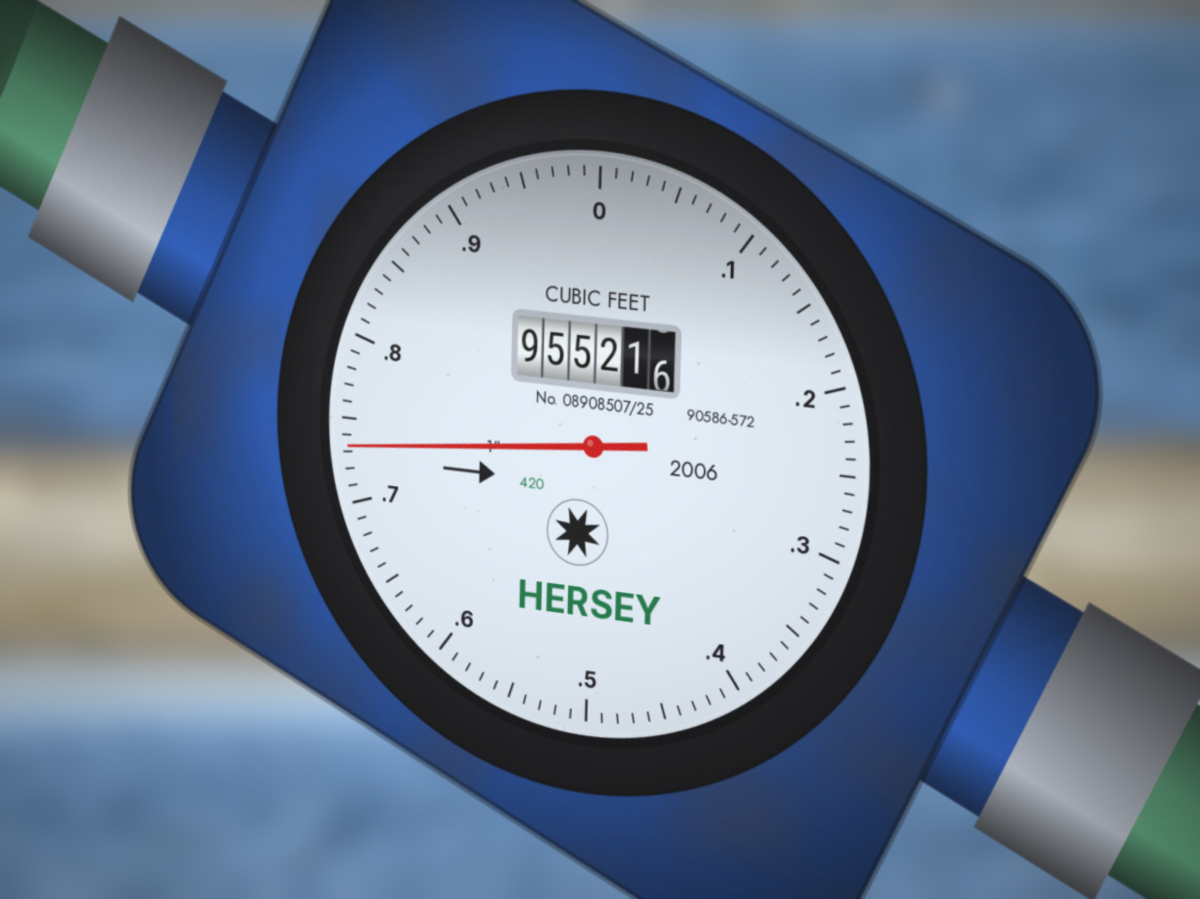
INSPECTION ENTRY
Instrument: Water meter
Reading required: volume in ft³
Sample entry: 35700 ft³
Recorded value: 955215.73 ft³
